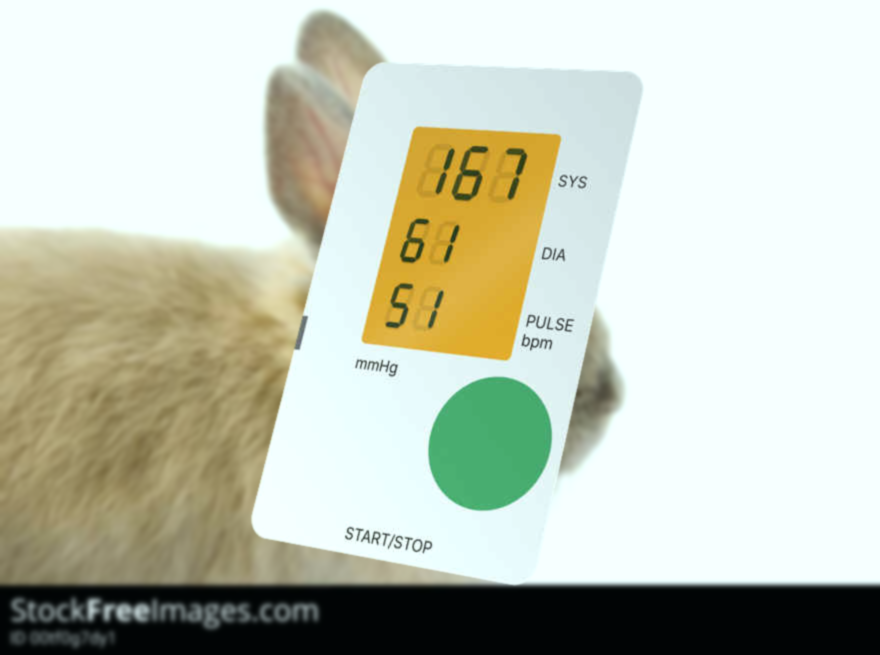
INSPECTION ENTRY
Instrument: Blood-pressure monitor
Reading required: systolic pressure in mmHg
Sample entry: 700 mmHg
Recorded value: 167 mmHg
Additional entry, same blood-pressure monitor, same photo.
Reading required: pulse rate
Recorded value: 51 bpm
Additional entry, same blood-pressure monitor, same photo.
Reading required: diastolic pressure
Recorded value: 61 mmHg
